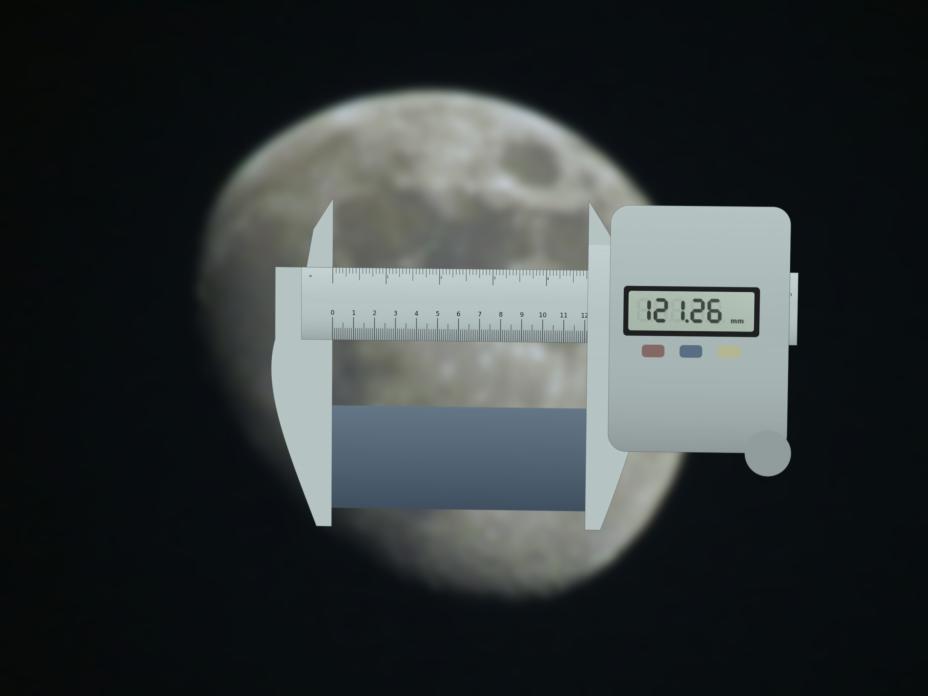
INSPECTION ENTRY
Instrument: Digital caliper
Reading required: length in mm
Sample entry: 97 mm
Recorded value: 121.26 mm
